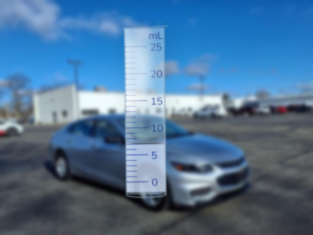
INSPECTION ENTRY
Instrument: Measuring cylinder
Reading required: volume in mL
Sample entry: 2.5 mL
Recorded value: 7 mL
